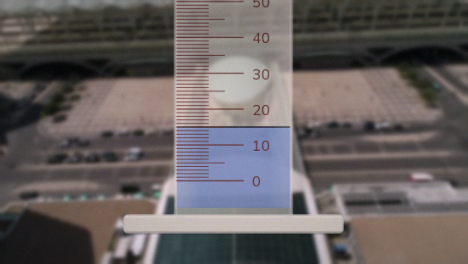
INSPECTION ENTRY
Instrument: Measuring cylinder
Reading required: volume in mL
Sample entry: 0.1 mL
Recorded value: 15 mL
